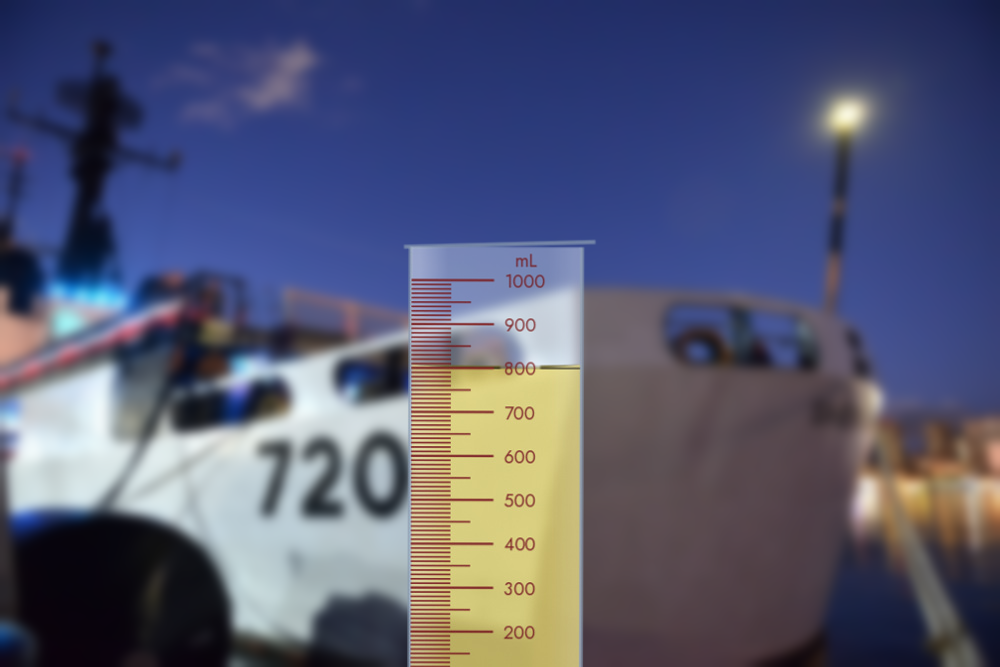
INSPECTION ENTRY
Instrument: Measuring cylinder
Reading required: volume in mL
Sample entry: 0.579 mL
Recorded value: 800 mL
